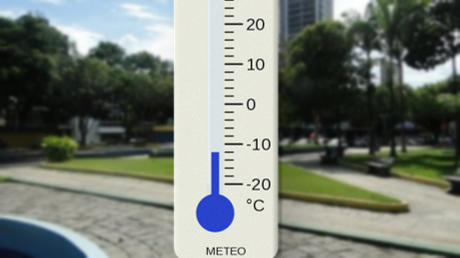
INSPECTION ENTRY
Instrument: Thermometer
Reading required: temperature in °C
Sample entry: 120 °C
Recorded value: -12 °C
